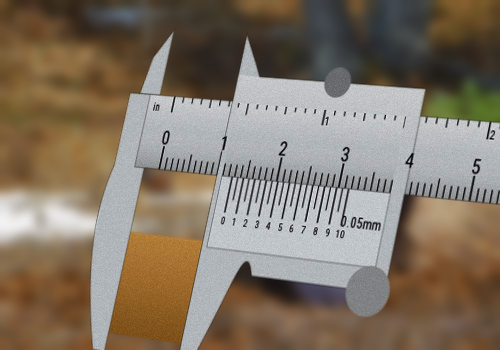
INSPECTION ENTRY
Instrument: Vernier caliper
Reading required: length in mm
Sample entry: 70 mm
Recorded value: 12.6 mm
